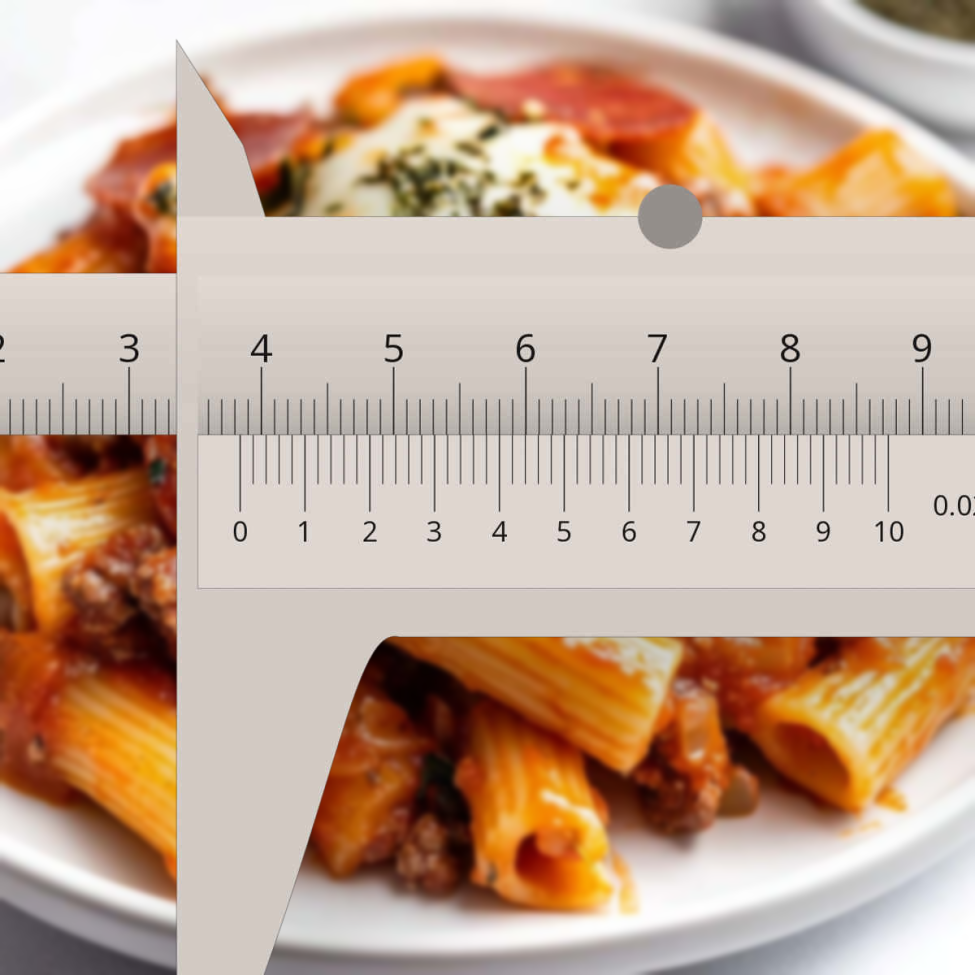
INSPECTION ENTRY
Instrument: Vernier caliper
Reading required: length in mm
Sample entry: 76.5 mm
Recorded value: 38.4 mm
